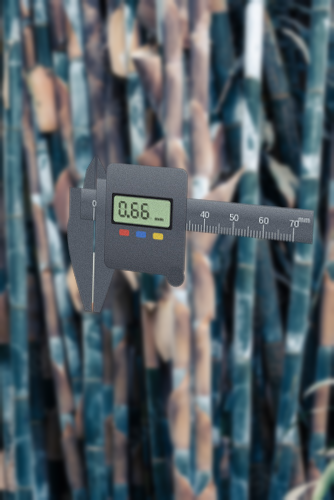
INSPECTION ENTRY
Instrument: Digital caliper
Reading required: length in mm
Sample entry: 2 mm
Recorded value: 0.66 mm
